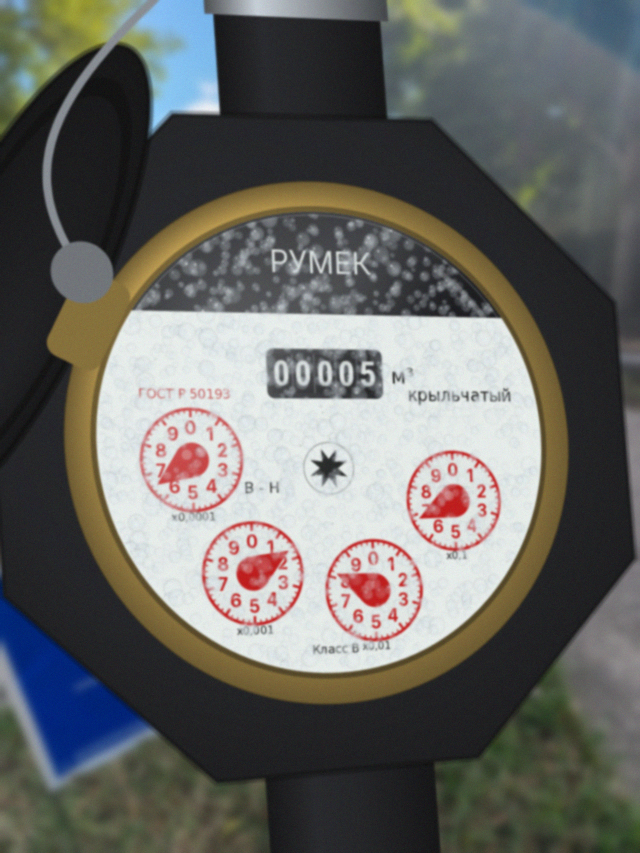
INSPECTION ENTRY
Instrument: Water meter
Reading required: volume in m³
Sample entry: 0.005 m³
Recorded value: 5.6816 m³
